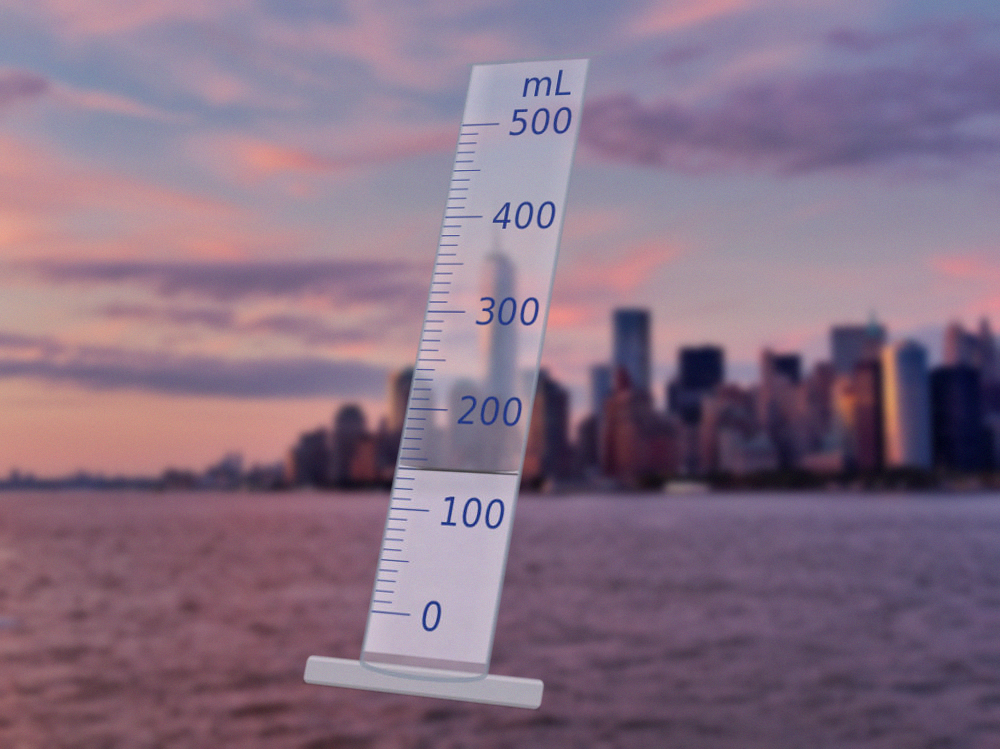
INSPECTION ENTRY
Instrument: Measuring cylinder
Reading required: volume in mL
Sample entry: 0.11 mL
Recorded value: 140 mL
